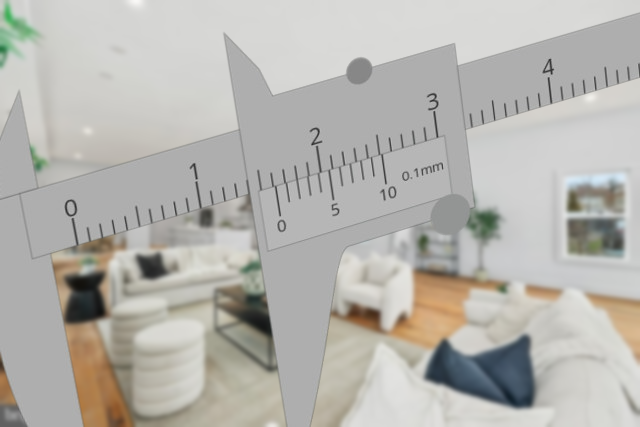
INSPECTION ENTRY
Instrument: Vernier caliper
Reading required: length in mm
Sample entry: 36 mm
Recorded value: 16.2 mm
